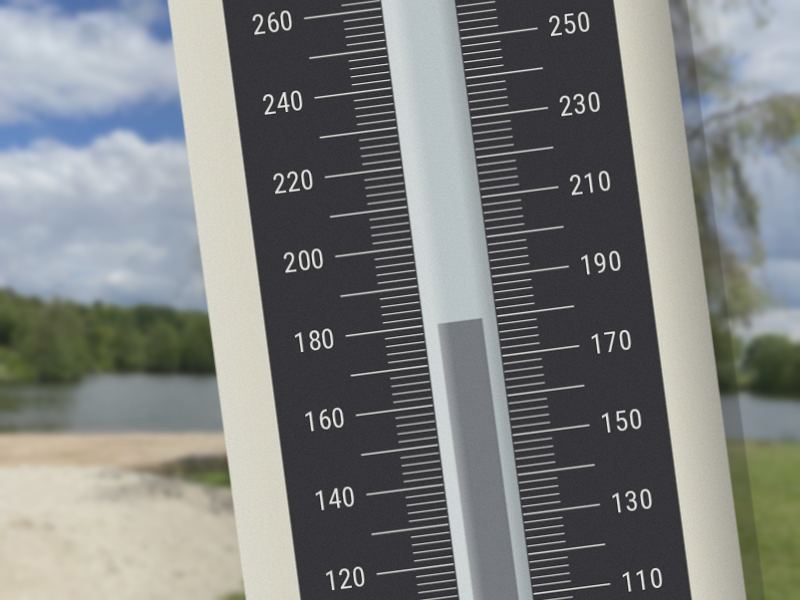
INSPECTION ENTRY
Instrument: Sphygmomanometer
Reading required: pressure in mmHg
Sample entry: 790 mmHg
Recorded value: 180 mmHg
